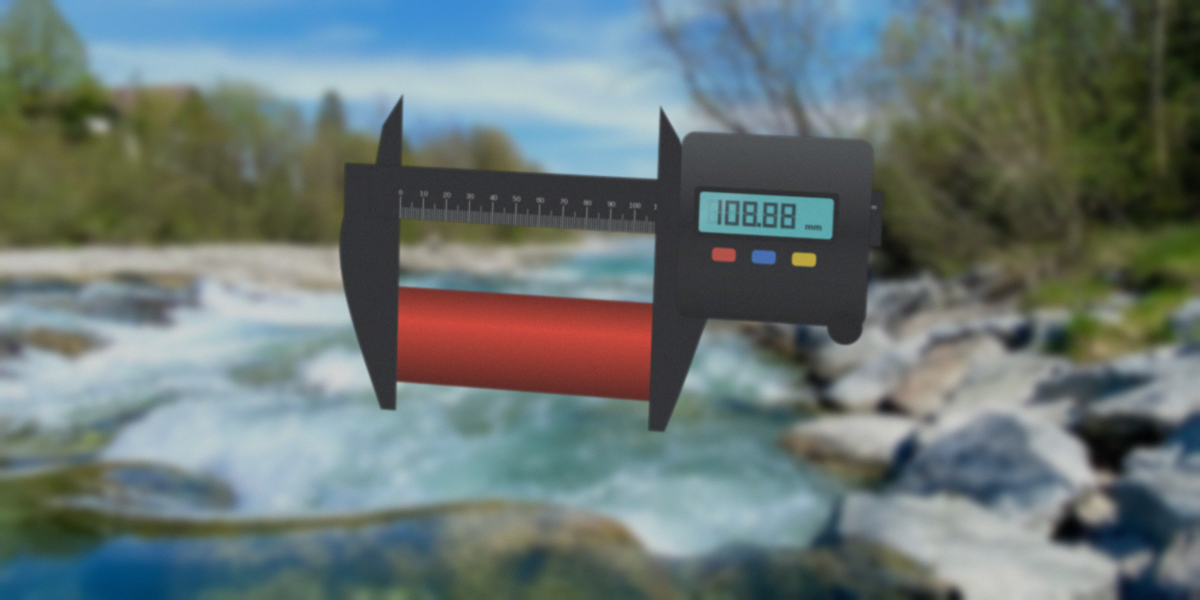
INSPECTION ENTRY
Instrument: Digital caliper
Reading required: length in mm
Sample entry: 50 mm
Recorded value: 108.88 mm
